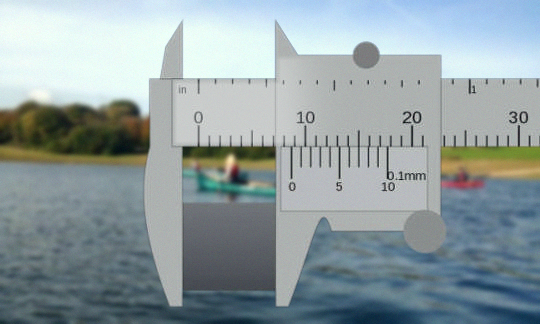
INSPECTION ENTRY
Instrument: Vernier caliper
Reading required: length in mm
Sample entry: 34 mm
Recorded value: 8.7 mm
